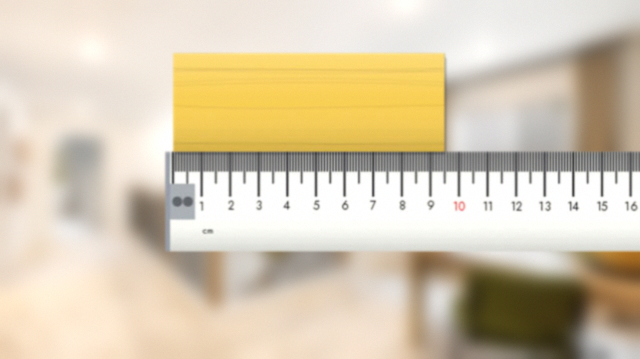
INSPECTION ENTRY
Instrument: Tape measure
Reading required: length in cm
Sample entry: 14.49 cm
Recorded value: 9.5 cm
